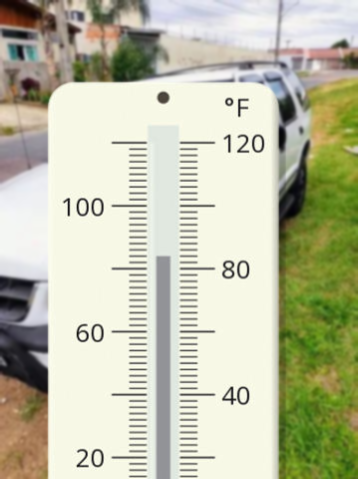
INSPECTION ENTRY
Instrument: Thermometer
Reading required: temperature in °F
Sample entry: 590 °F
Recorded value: 84 °F
